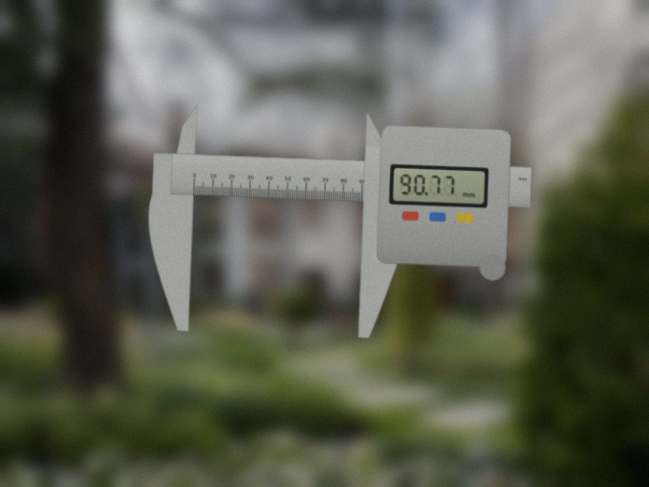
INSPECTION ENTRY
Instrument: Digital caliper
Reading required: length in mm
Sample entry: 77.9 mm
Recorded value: 90.77 mm
